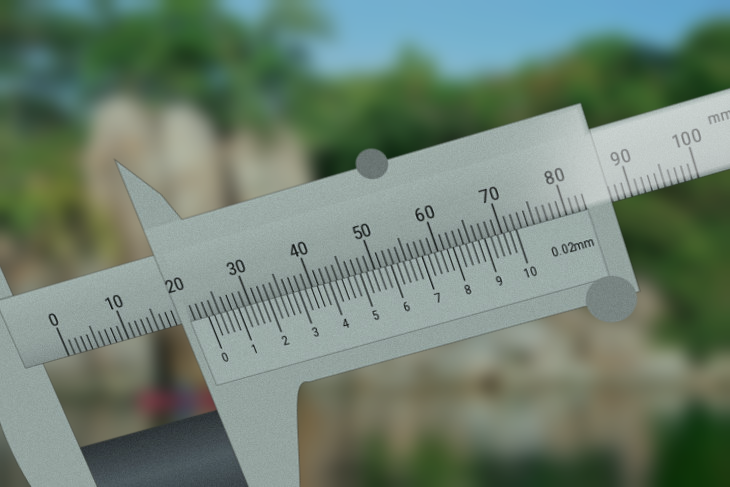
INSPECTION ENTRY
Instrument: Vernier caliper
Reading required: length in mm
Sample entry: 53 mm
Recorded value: 23.2 mm
